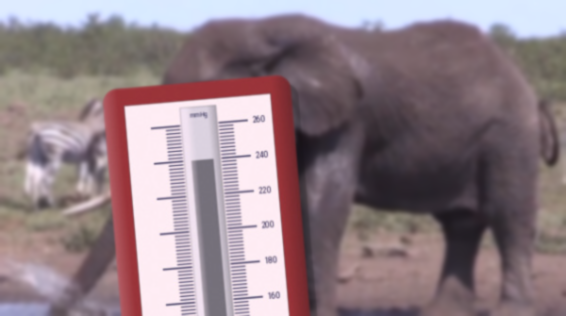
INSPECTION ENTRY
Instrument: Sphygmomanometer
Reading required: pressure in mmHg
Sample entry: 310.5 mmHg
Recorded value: 240 mmHg
